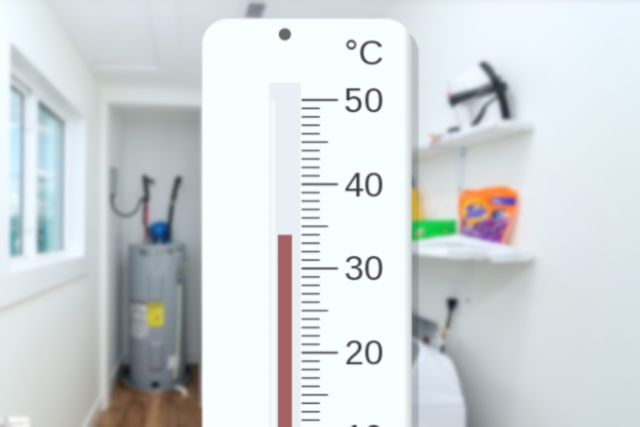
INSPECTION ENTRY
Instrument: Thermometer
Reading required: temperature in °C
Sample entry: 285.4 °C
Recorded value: 34 °C
